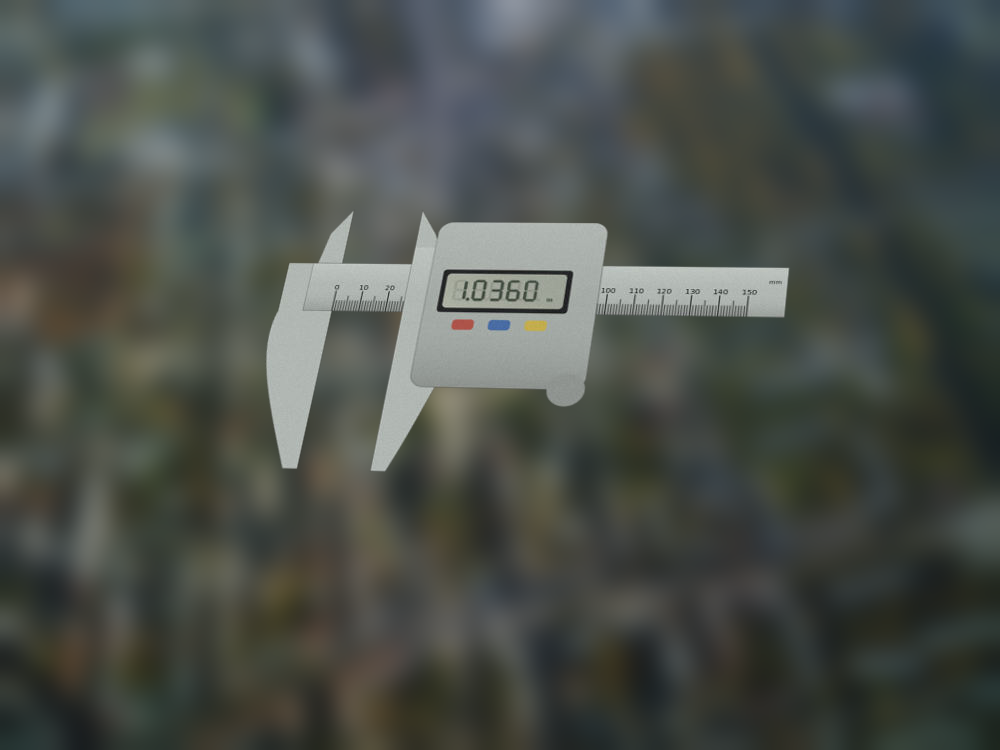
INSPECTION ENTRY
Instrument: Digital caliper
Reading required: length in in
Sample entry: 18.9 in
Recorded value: 1.0360 in
